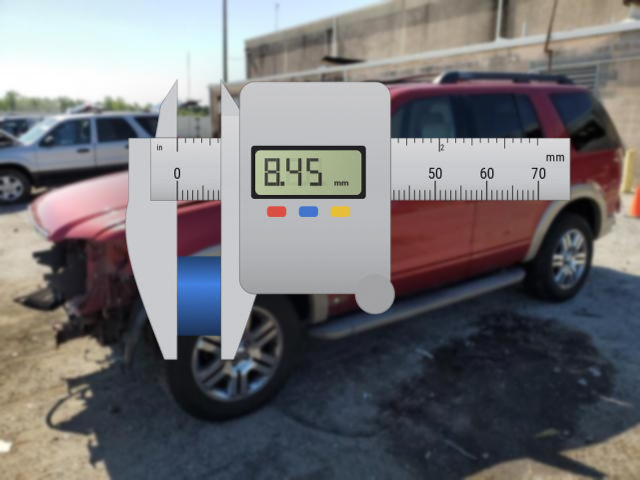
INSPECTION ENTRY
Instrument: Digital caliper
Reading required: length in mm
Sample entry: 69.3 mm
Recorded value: 8.45 mm
